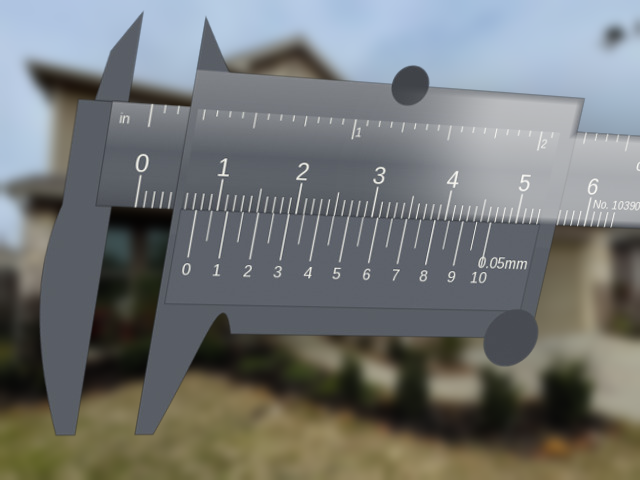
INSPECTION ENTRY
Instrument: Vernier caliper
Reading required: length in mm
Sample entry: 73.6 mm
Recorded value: 7.4 mm
